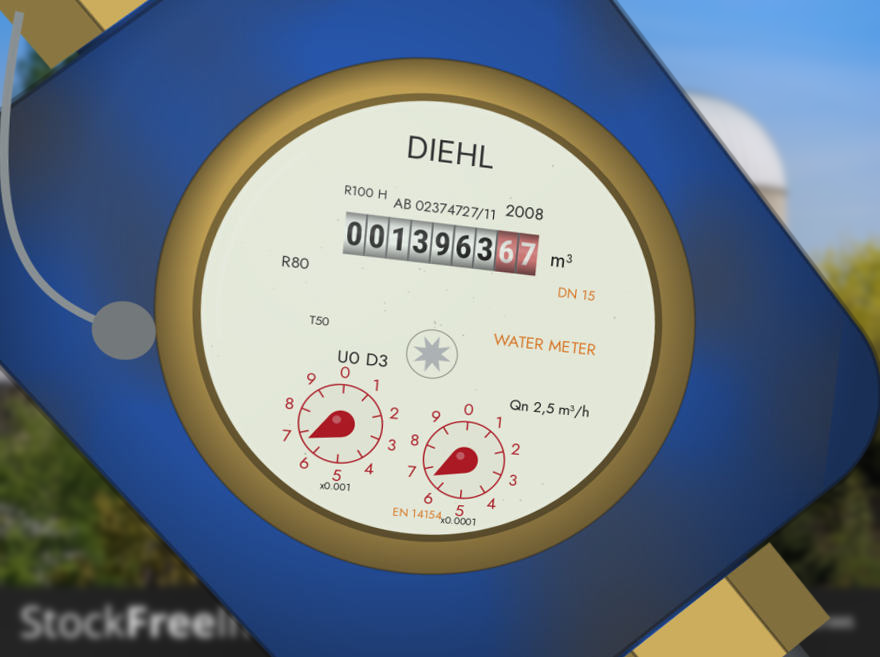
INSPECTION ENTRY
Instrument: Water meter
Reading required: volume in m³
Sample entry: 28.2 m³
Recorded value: 13963.6766 m³
